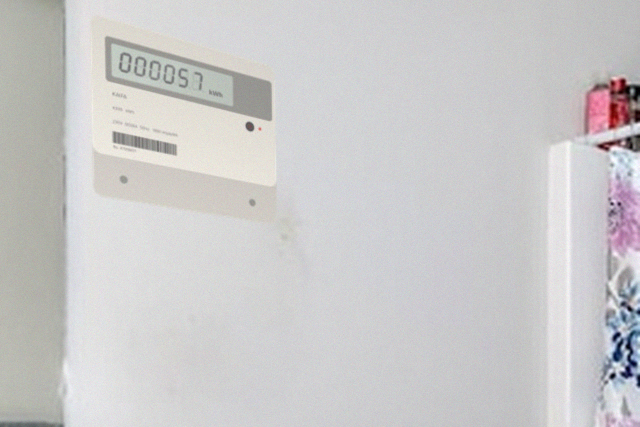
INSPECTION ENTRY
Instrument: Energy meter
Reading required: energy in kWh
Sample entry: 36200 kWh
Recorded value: 57 kWh
